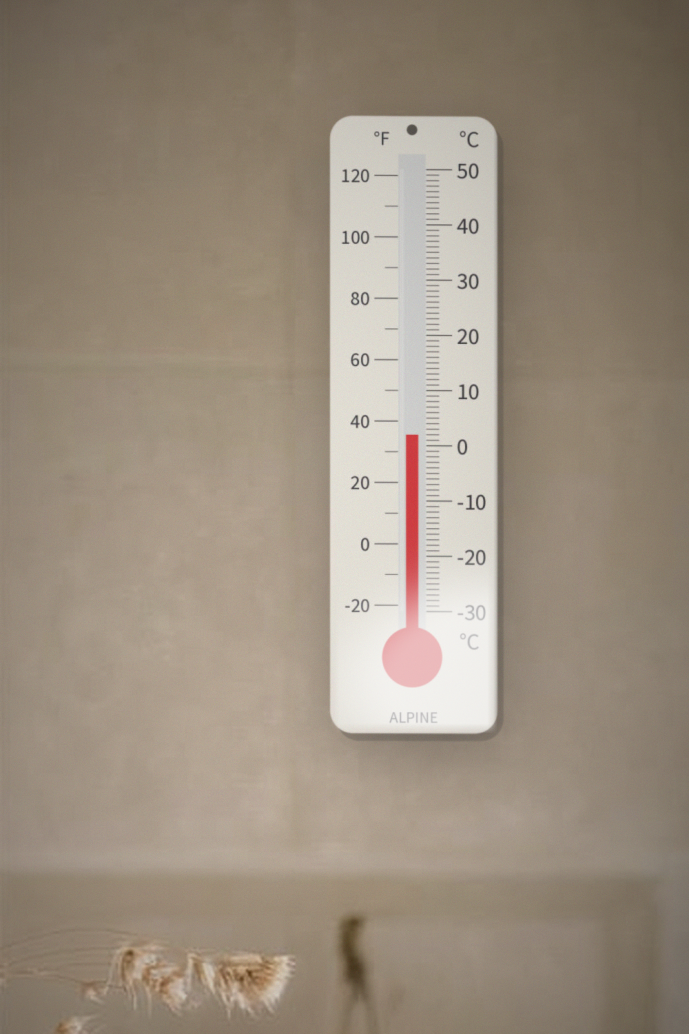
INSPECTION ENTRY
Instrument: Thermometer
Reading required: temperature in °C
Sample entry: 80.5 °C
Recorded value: 2 °C
